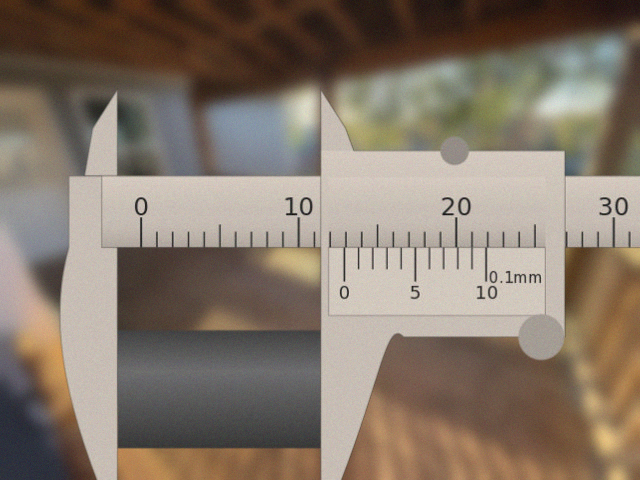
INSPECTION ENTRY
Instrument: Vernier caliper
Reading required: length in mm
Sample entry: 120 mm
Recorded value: 12.9 mm
